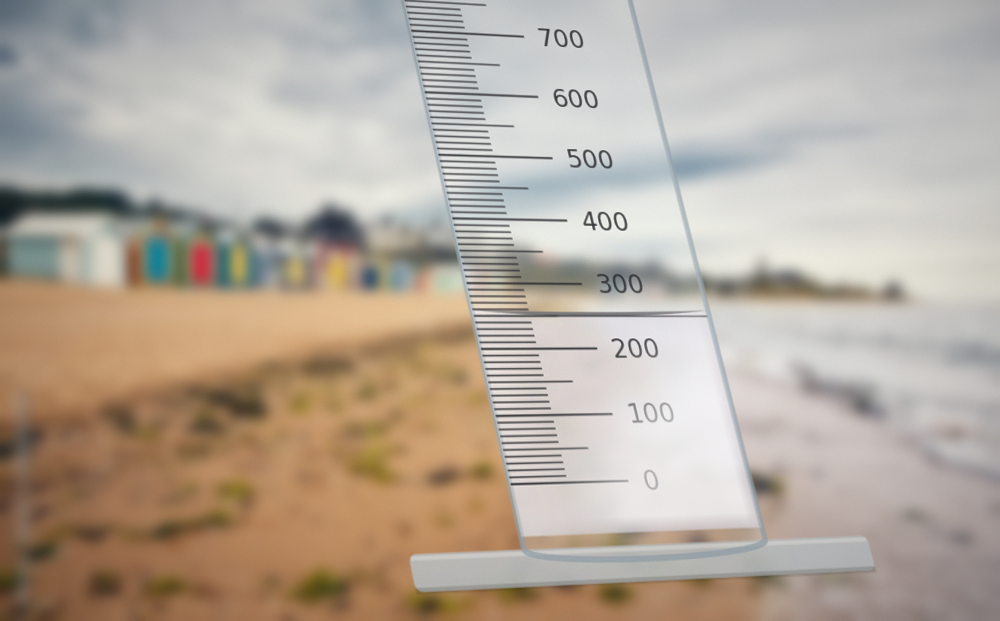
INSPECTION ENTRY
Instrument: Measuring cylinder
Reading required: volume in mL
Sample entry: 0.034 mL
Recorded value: 250 mL
